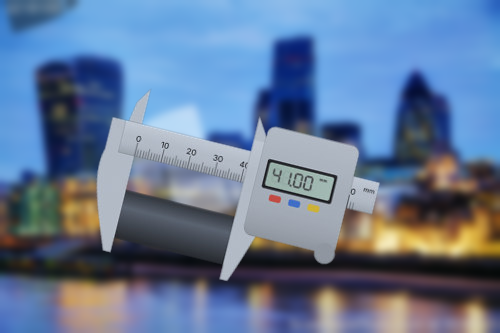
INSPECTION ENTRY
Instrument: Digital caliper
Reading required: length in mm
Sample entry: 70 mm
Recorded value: 41.00 mm
